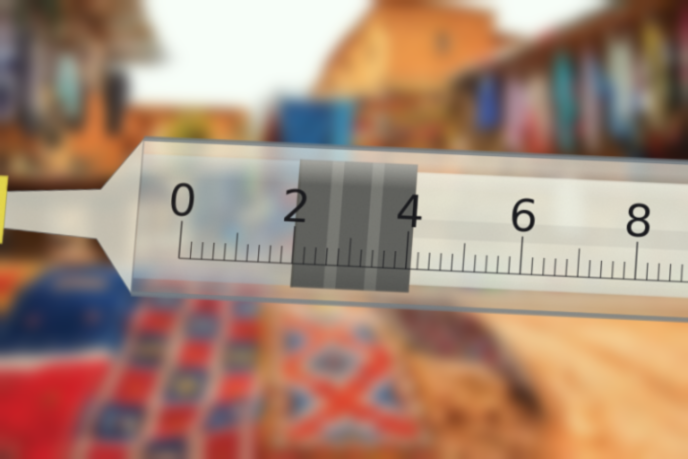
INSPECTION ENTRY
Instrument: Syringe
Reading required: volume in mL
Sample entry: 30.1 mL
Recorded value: 2 mL
